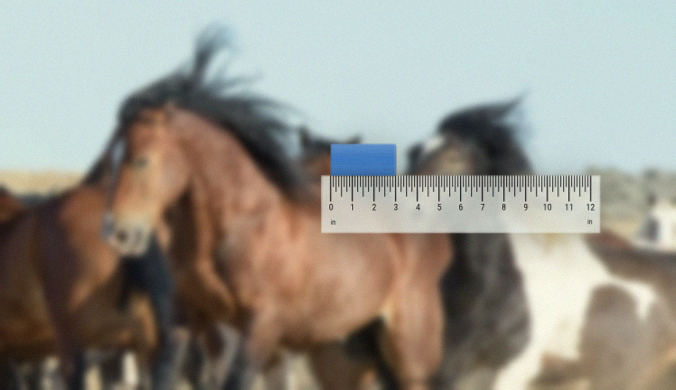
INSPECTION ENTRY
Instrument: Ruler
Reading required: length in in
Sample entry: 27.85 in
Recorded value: 3 in
